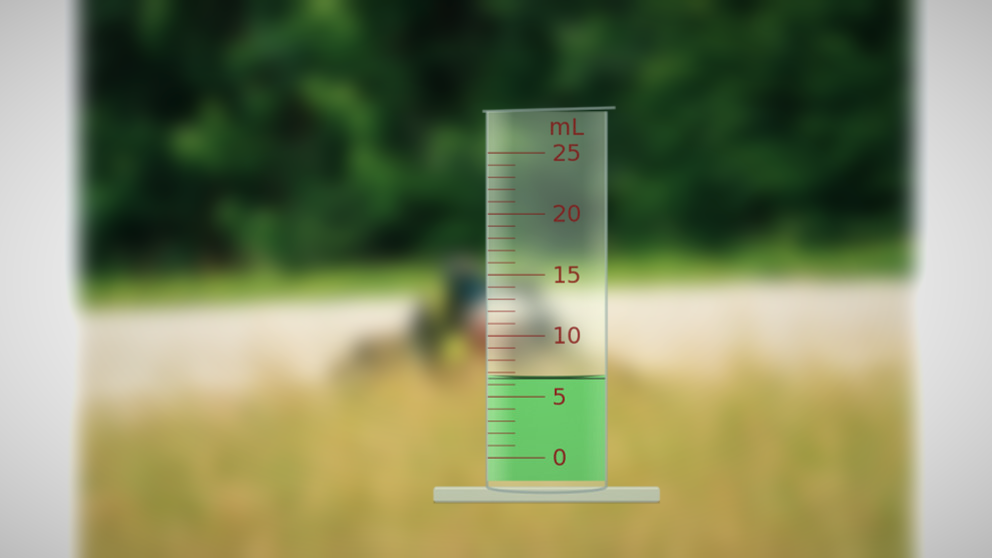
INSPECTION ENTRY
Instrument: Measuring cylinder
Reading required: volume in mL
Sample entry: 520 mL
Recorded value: 6.5 mL
